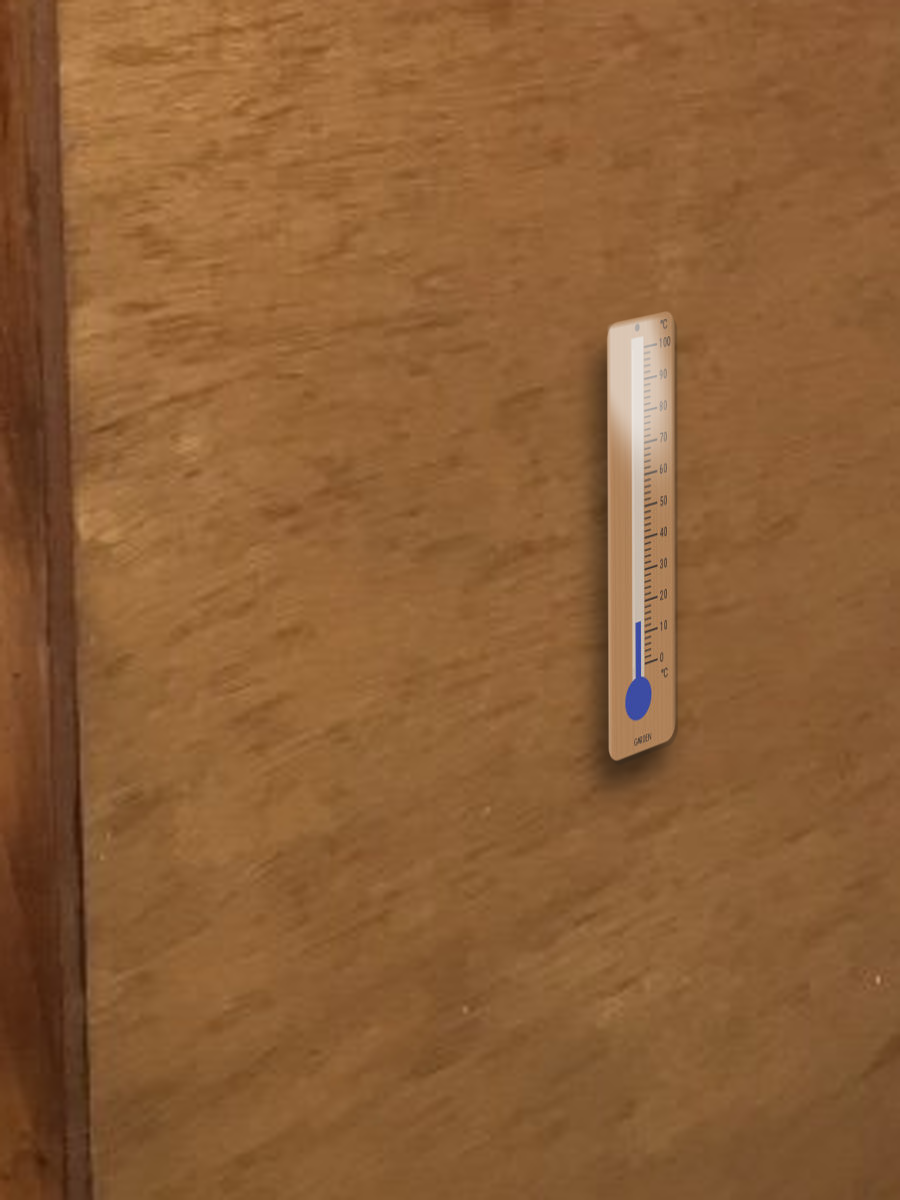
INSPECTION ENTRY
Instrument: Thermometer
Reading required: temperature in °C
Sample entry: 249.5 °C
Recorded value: 14 °C
